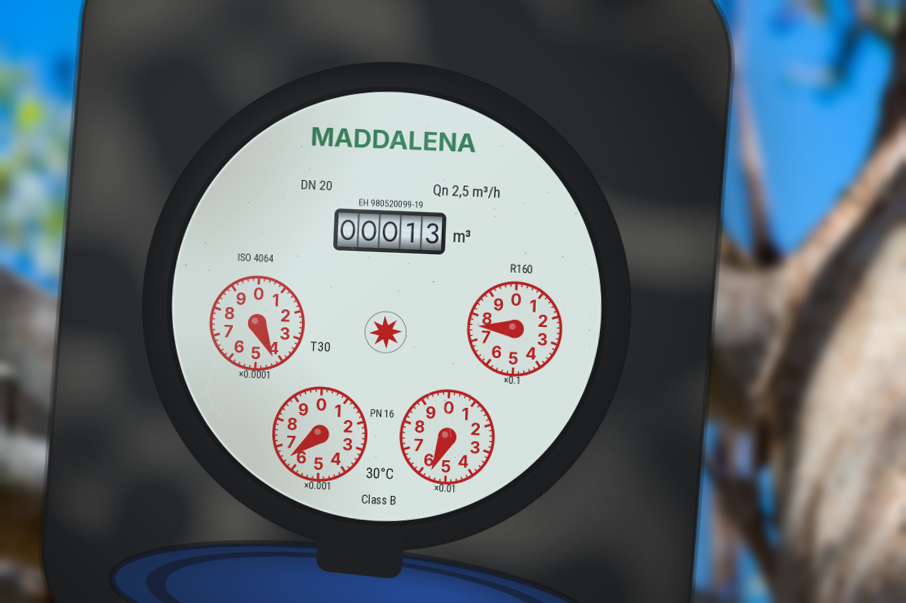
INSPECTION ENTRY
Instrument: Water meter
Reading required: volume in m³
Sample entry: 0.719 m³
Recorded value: 13.7564 m³
